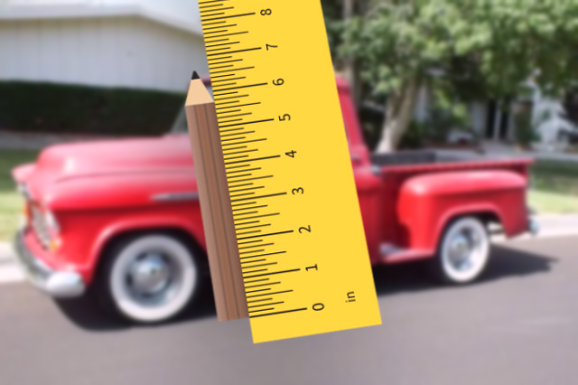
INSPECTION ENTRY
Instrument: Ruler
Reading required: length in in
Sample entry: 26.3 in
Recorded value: 6.625 in
